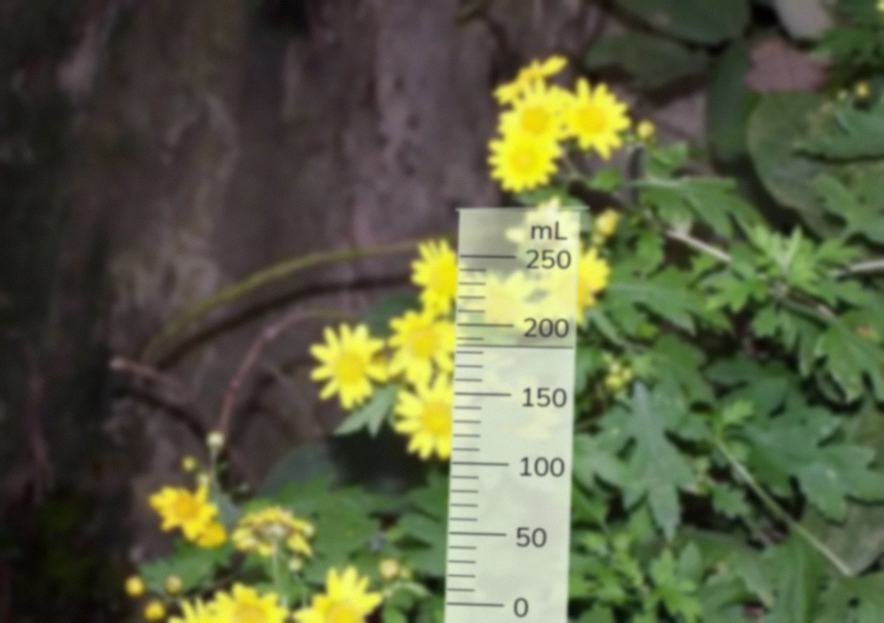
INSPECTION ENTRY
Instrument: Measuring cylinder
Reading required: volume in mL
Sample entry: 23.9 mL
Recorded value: 185 mL
